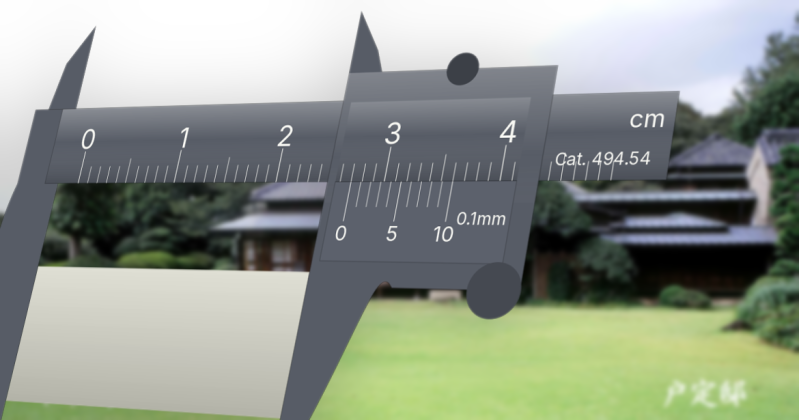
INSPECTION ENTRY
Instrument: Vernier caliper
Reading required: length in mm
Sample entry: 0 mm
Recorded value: 27.0 mm
